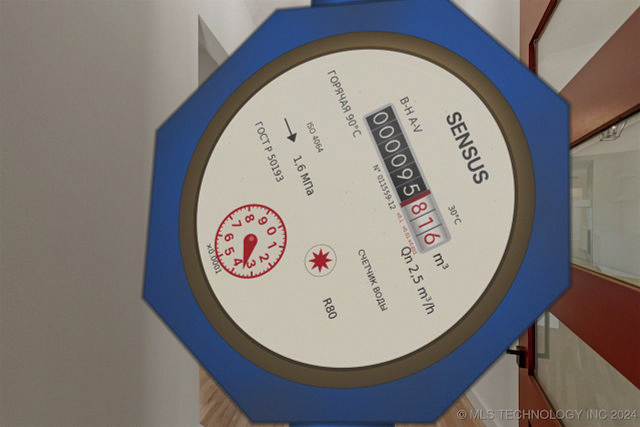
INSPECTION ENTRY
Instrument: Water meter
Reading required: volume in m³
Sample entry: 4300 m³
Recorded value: 95.8163 m³
